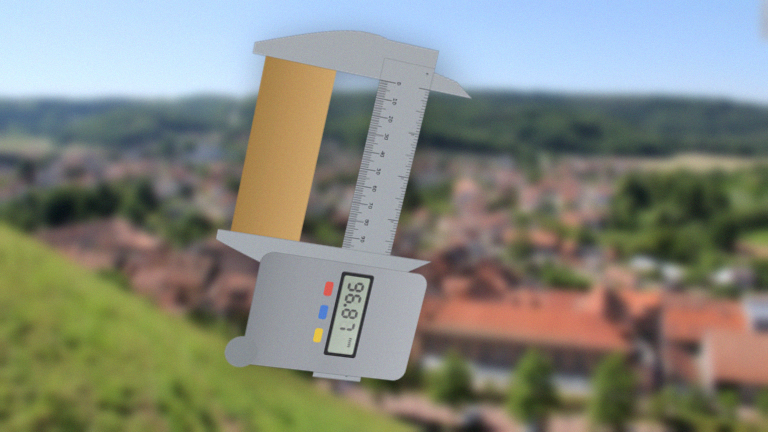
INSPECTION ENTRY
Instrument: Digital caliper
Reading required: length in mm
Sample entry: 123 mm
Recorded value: 96.87 mm
